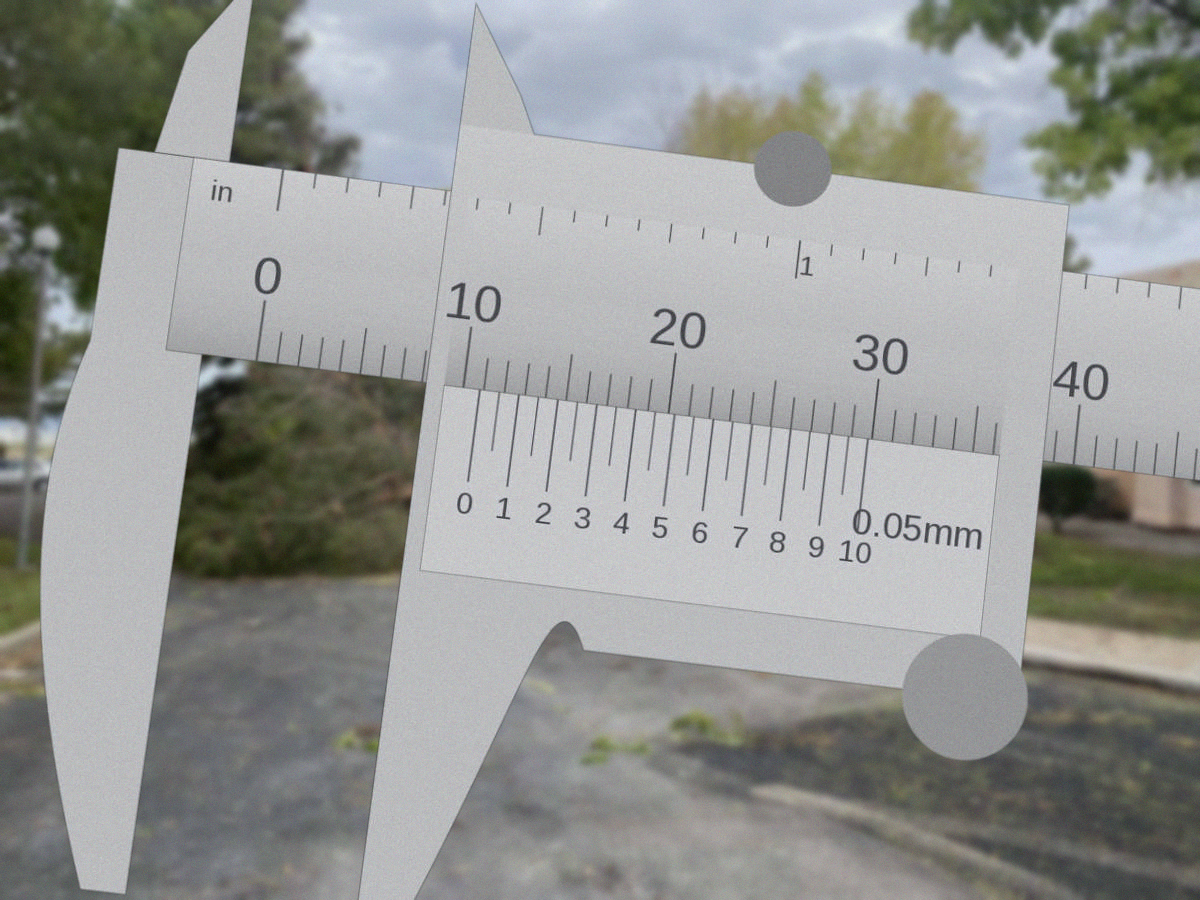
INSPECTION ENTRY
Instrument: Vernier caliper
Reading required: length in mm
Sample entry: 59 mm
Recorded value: 10.8 mm
